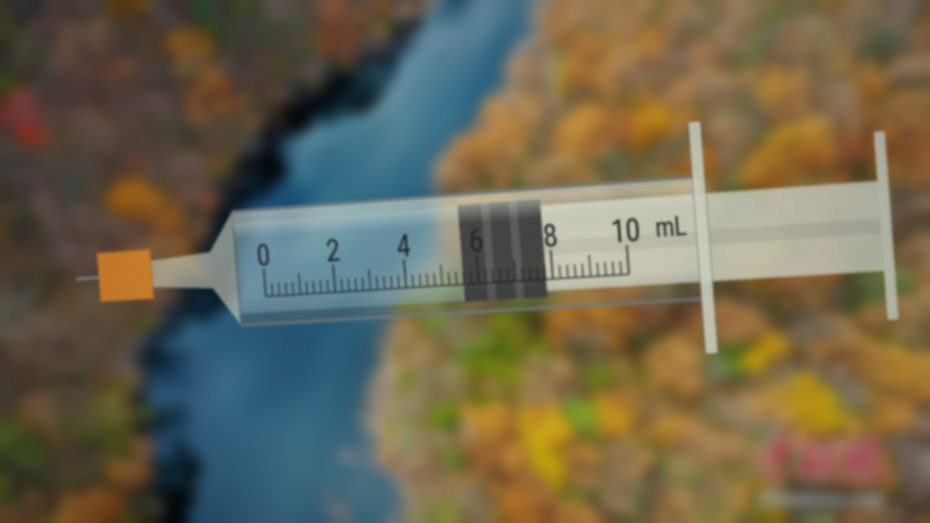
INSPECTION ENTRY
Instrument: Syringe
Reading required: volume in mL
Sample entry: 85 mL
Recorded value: 5.6 mL
